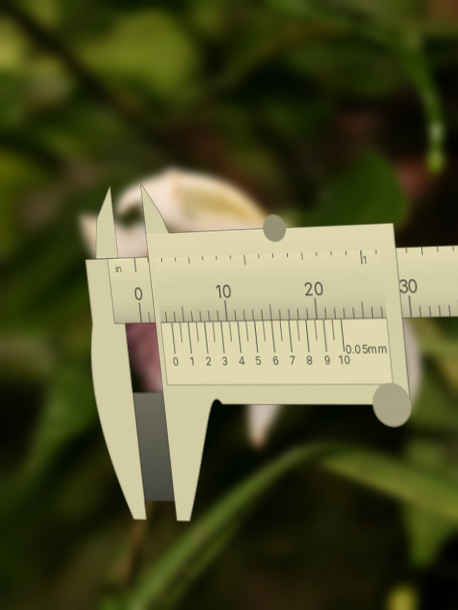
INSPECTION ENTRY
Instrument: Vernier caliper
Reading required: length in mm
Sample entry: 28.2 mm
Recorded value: 3.6 mm
